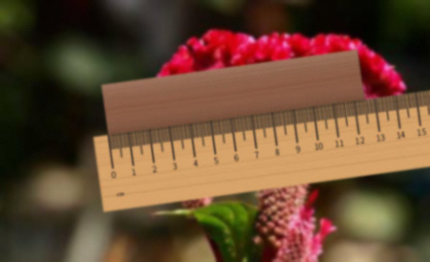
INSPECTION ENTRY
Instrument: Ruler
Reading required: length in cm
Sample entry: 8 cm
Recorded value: 12.5 cm
